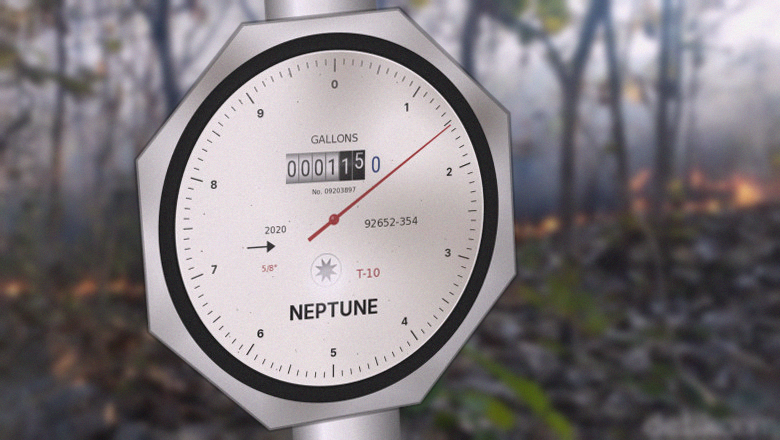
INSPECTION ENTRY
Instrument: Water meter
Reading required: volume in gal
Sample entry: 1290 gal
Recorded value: 1151.5 gal
